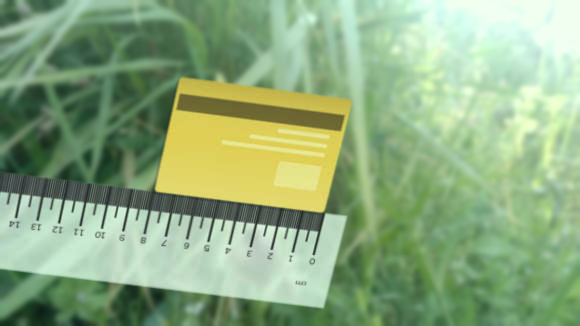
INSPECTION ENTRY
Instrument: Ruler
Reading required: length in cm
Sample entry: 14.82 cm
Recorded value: 8 cm
